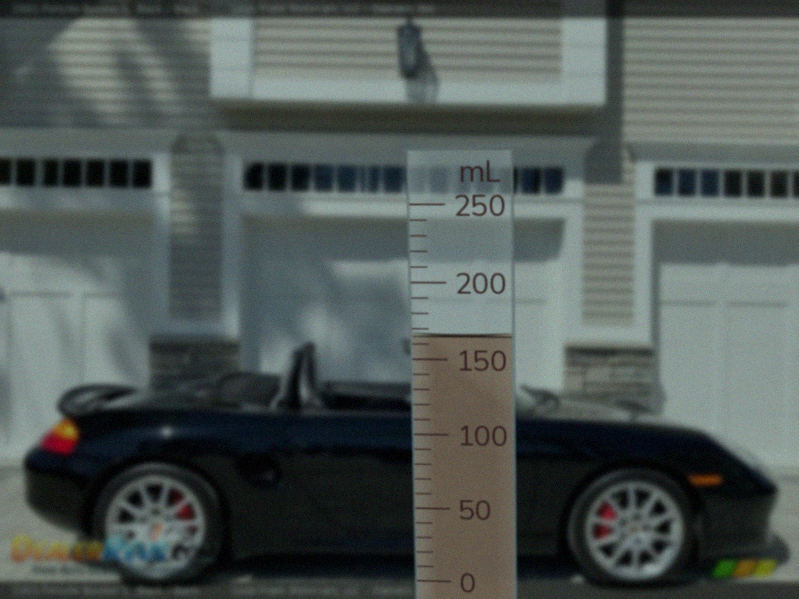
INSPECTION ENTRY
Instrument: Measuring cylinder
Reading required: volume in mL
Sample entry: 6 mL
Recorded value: 165 mL
